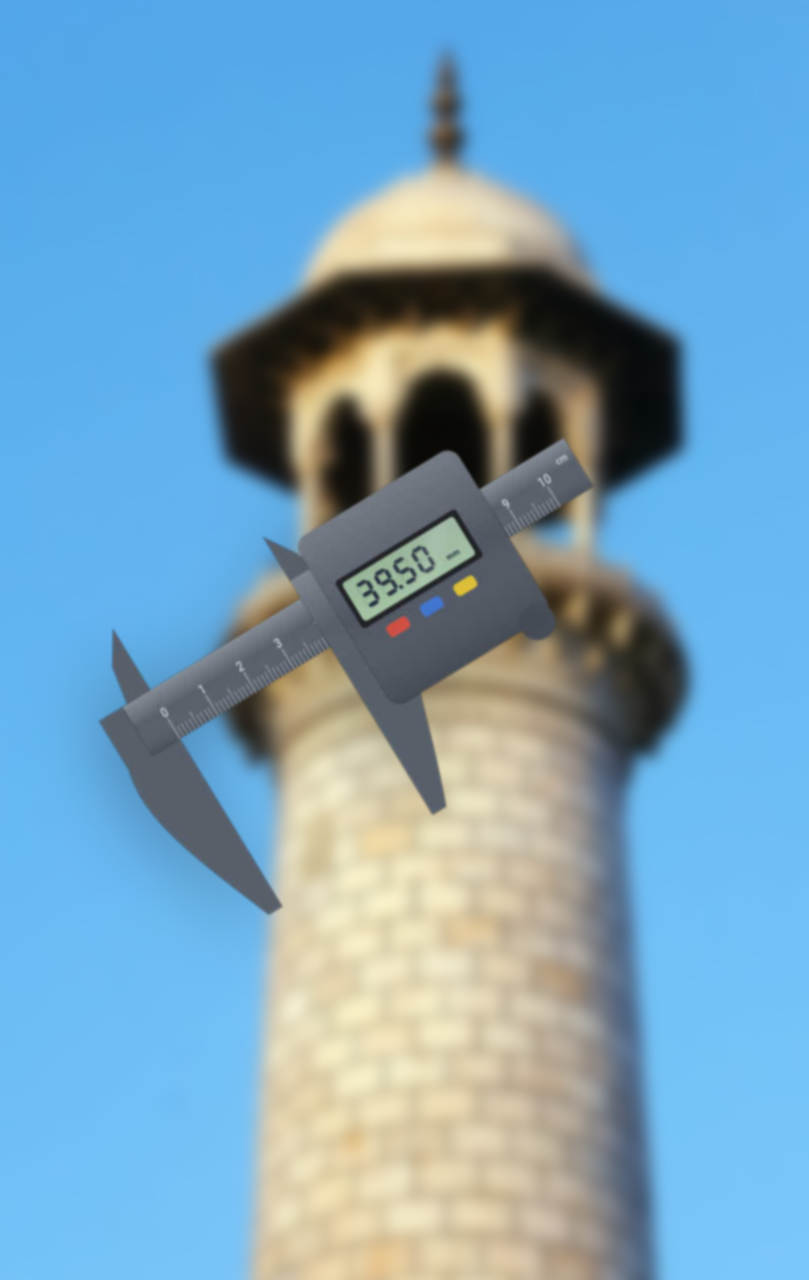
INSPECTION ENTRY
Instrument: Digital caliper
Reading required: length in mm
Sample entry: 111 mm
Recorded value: 39.50 mm
